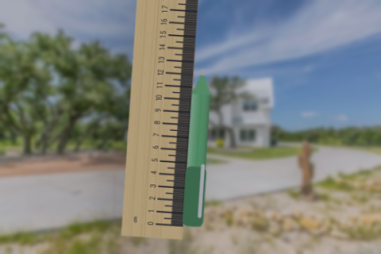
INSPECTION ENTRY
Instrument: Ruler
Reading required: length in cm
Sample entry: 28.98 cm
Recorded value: 12.5 cm
